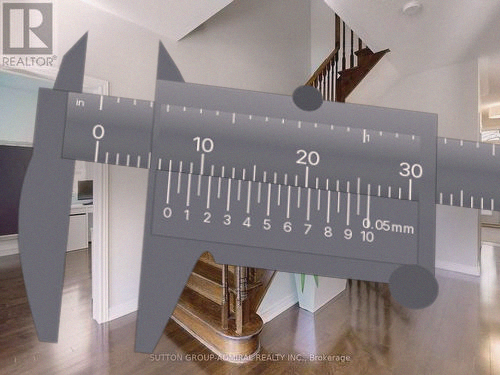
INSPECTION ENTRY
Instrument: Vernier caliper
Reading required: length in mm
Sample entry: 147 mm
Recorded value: 7.0 mm
